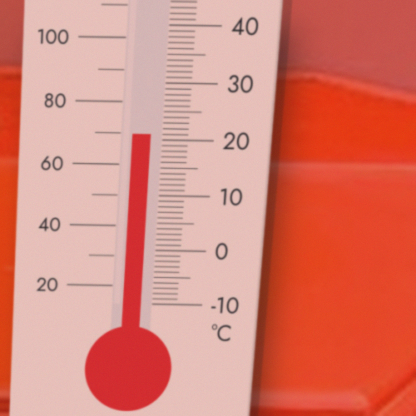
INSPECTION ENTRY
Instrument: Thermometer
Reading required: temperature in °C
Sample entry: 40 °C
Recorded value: 21 °C
